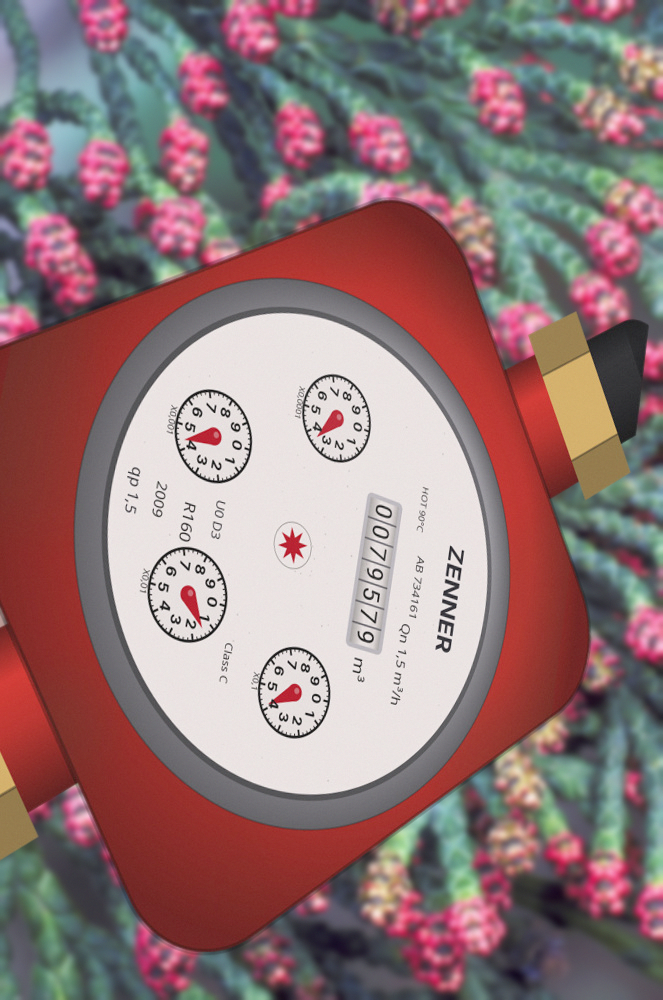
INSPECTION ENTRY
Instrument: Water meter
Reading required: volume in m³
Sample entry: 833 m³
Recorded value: 79579.4143 m³
